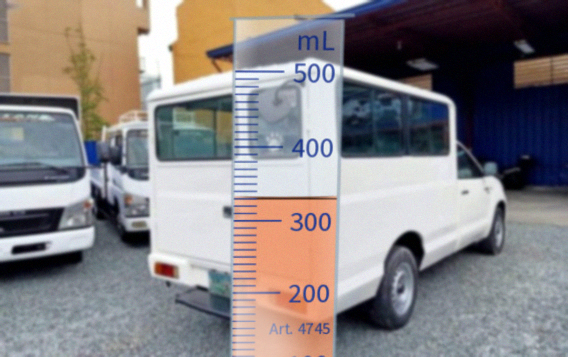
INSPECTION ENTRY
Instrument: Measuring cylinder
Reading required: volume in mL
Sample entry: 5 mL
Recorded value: 330 mL
